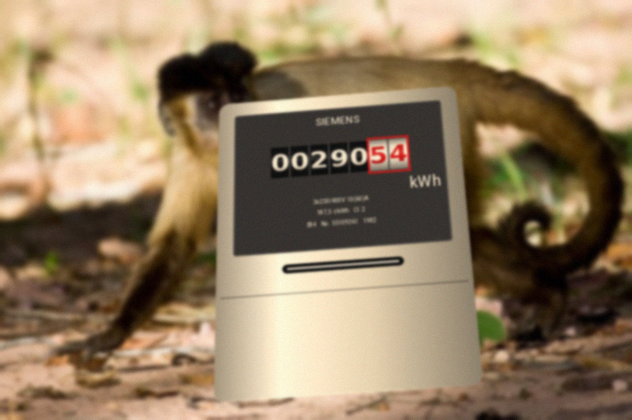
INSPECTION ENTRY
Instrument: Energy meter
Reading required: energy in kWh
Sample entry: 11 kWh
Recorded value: 290.54 kWh
